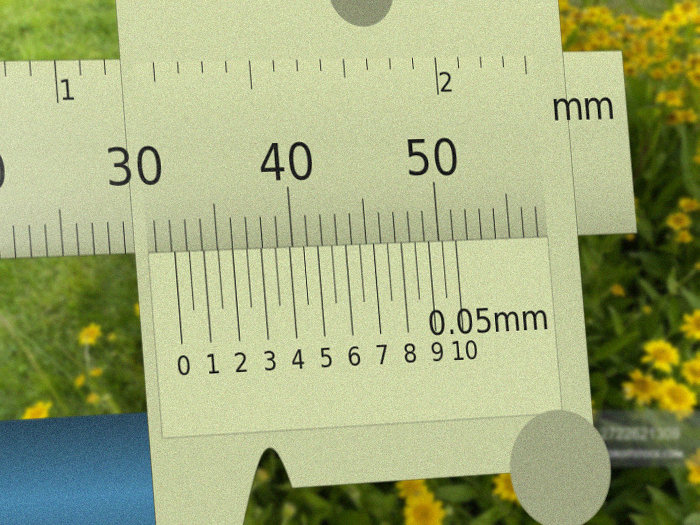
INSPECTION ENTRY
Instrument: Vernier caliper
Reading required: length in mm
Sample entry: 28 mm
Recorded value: 32.2 mm
